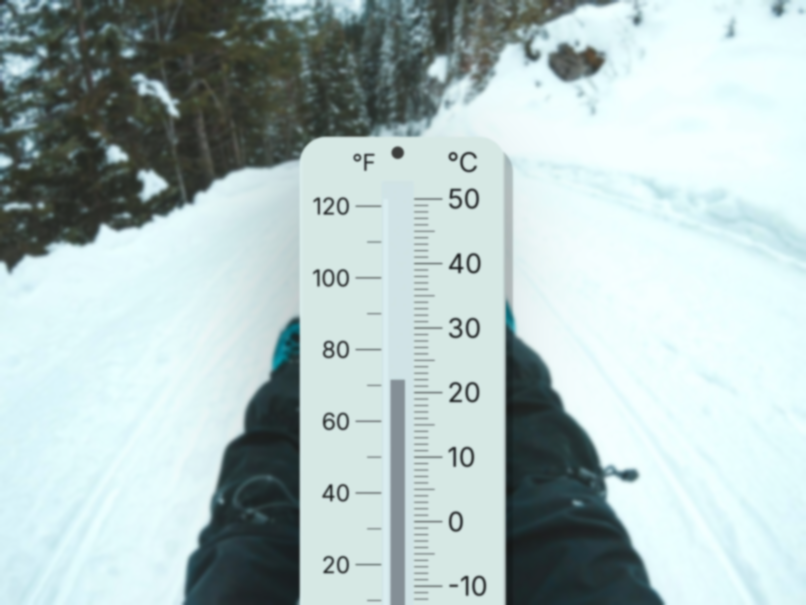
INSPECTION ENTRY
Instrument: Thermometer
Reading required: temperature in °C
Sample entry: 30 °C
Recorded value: 22 °C
